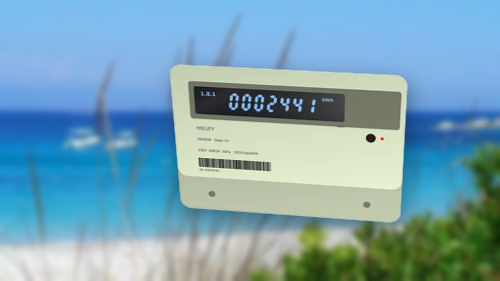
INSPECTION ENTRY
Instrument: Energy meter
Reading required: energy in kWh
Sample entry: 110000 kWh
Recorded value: 2441 kWh
